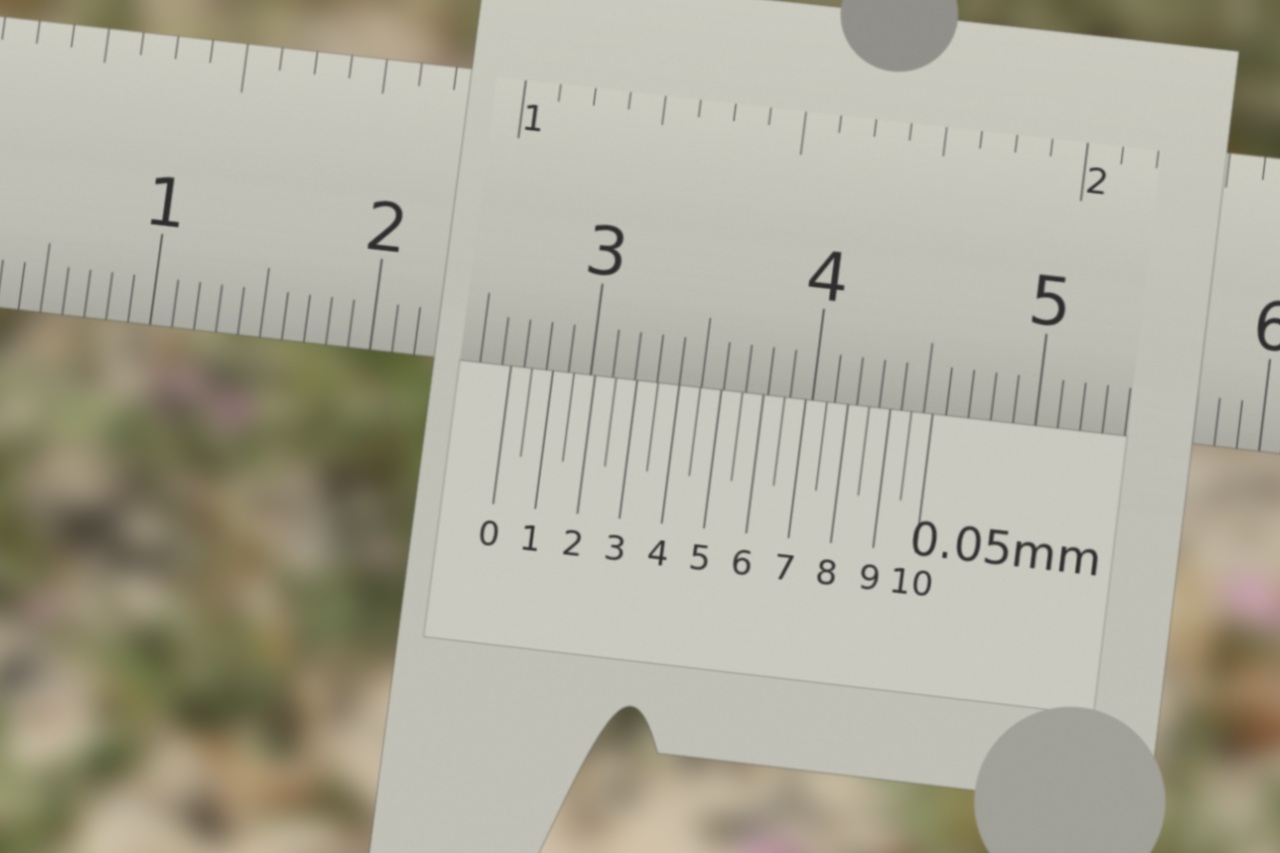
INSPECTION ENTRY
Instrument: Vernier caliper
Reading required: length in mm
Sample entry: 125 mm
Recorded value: 26.4 mm
